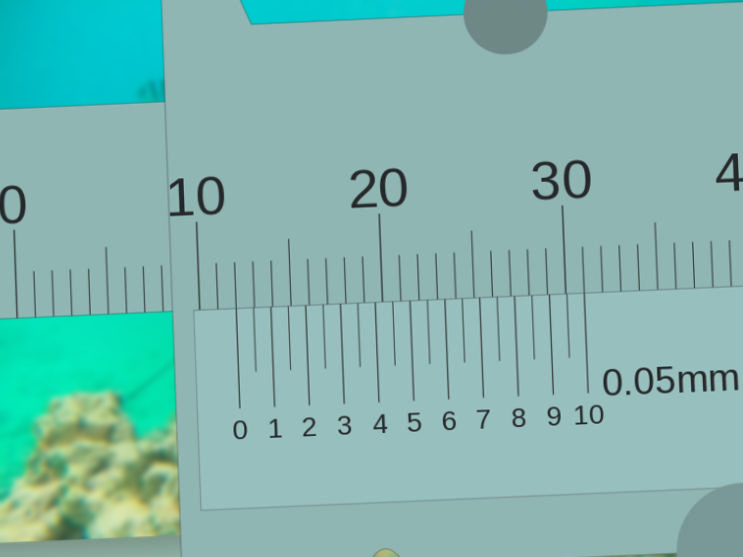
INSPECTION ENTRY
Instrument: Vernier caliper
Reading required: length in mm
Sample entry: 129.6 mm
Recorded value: 12.0 mm
